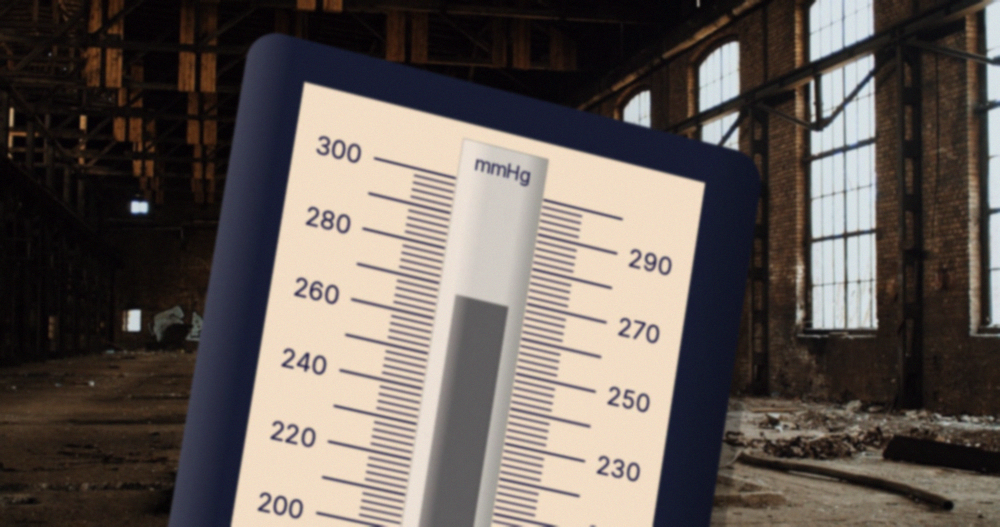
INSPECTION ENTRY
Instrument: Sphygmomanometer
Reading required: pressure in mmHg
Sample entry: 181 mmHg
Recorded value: 268 mmHg
